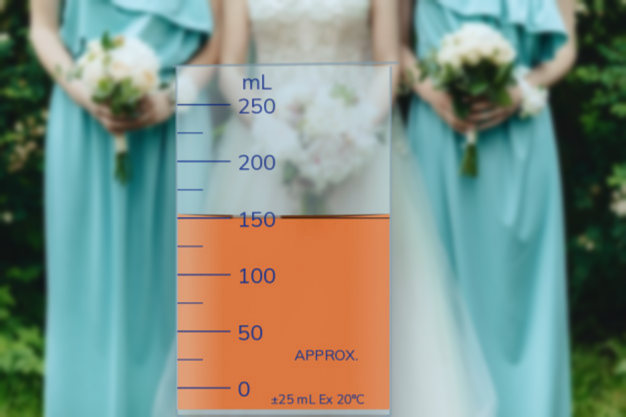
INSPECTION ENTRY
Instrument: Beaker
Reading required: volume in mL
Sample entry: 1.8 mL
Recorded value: 150 mL
